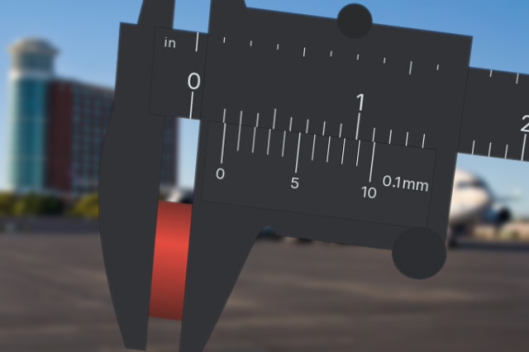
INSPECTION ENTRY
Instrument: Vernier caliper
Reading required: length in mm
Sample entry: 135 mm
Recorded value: 2.1 mm
